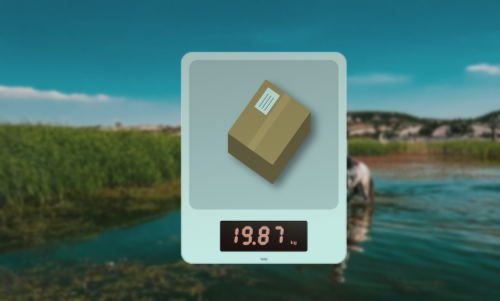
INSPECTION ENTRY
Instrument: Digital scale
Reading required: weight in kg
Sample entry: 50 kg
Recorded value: 19.87 kg
